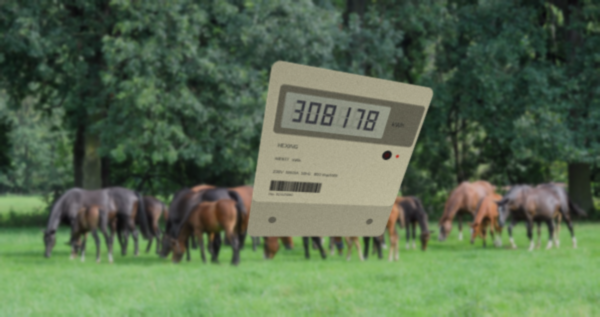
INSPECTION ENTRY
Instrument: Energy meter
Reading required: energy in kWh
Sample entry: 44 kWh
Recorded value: 308178 kWh
